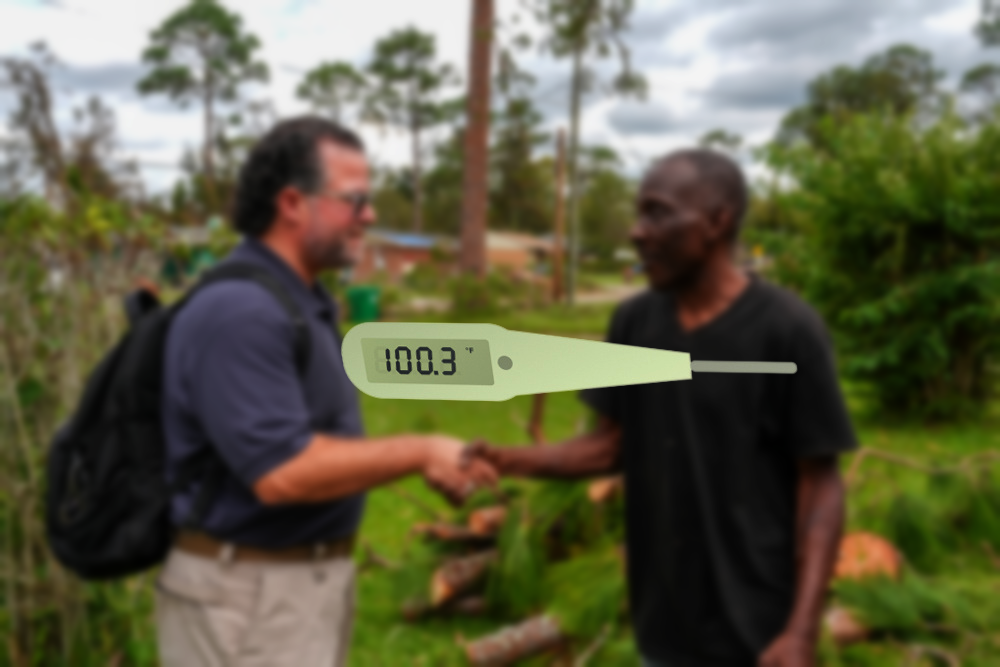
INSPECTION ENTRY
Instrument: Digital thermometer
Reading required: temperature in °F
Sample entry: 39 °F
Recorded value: 100.3 °F
